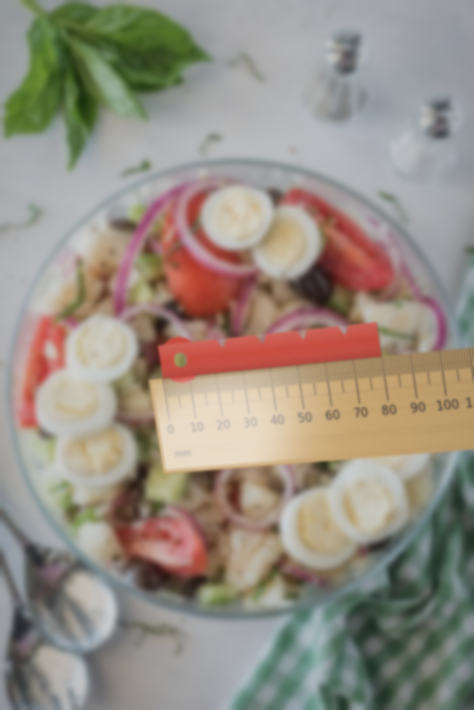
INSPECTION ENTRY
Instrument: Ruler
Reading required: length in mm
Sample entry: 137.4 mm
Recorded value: 80 mm
